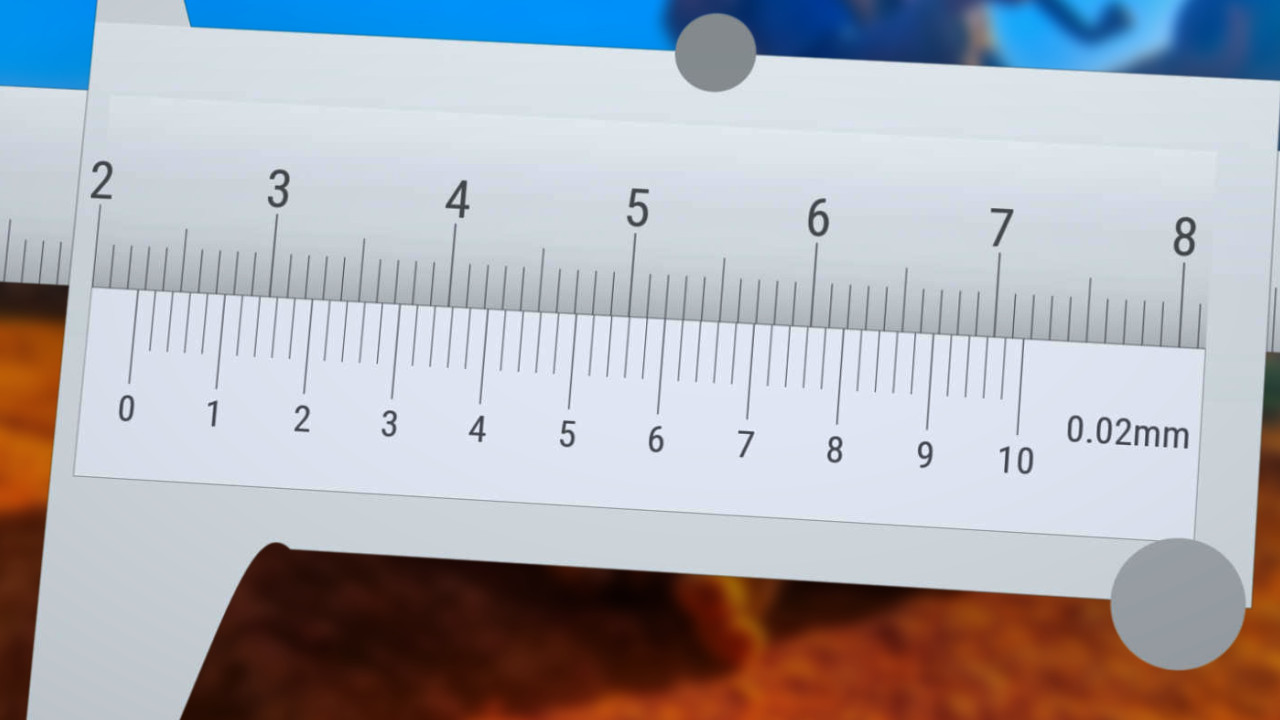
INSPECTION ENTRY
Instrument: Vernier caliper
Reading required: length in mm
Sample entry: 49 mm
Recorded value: 22.6 mm
